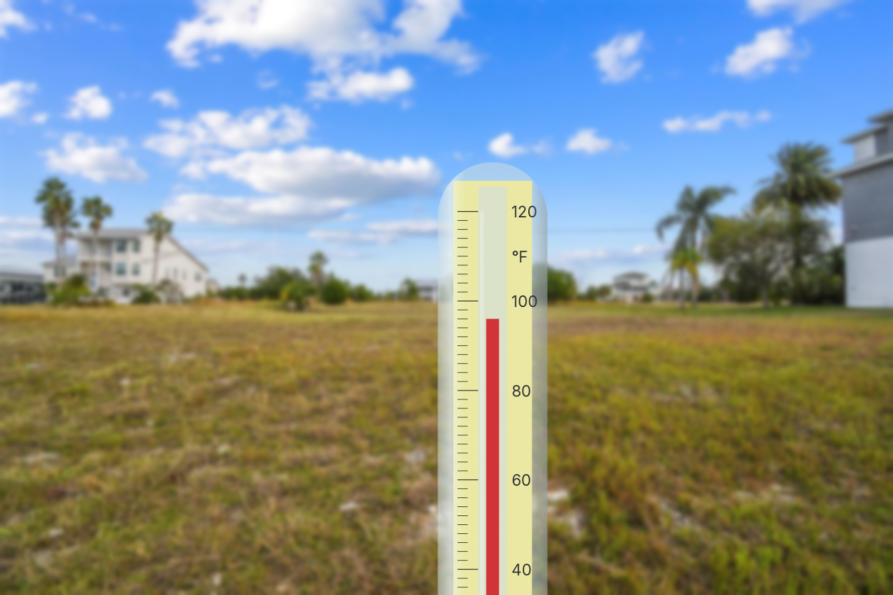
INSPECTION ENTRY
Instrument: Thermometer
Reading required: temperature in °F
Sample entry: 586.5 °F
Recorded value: 96 °F
